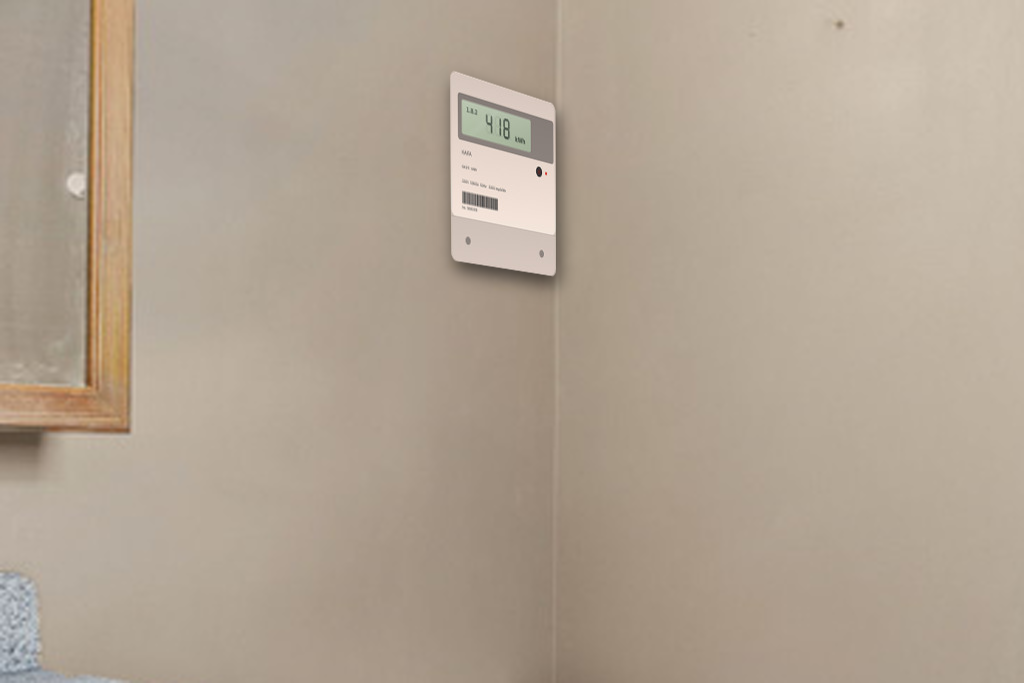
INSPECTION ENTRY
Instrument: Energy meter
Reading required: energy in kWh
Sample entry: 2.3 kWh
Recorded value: 418 kWh
